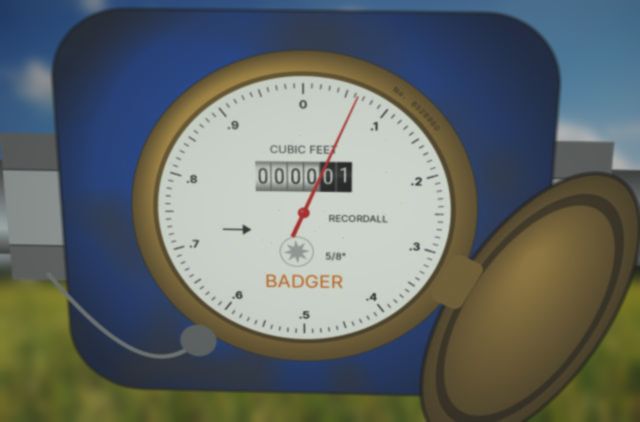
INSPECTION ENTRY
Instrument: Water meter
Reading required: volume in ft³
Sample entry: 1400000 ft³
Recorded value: 1.06 ft³
